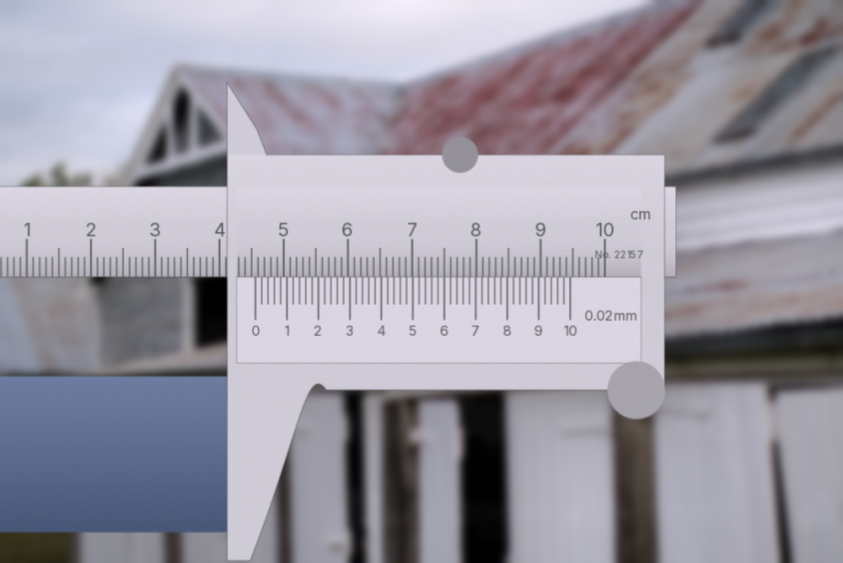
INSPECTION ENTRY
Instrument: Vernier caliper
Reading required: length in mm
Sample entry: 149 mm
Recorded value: 45.6 mm
